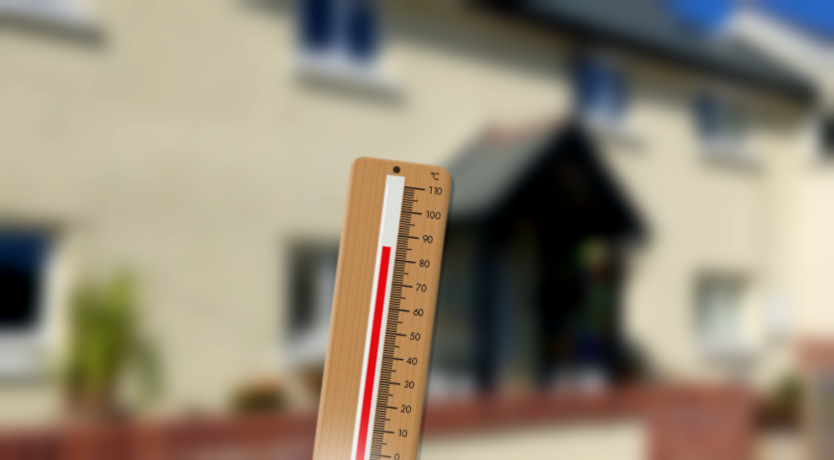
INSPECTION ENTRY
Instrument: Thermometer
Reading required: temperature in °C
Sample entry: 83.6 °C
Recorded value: 85 °C
